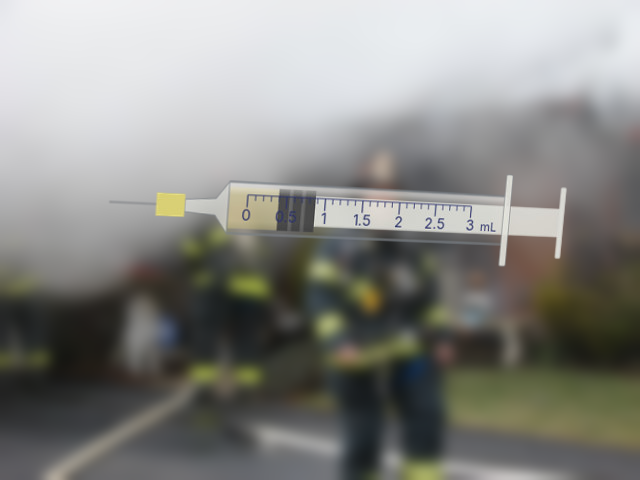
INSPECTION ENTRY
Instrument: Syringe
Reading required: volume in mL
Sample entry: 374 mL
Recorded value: 0.4 mL
